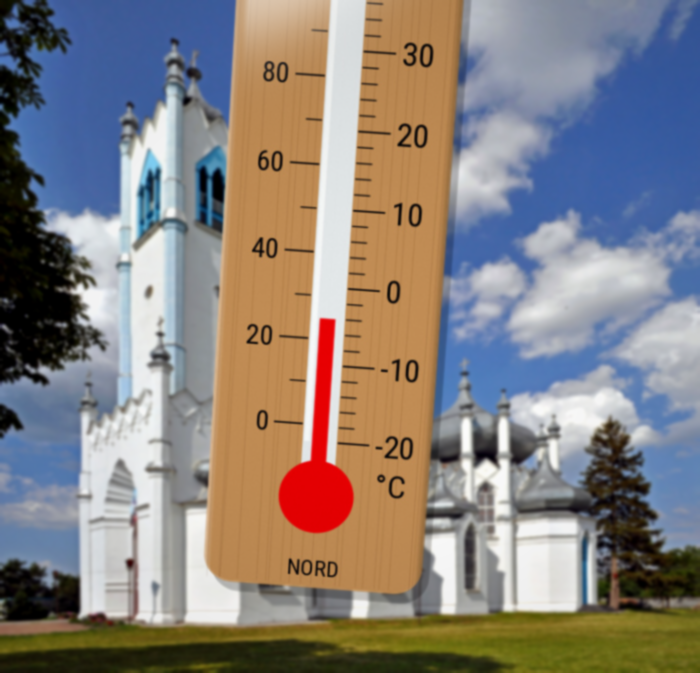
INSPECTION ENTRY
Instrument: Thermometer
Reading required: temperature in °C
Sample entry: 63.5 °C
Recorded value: -4 °C
